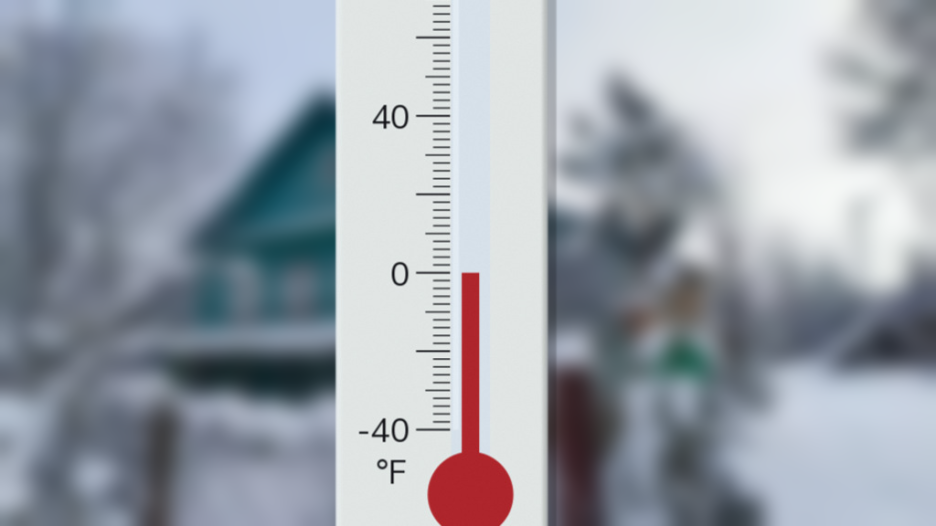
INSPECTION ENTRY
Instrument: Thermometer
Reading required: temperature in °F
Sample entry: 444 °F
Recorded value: 0 °F
